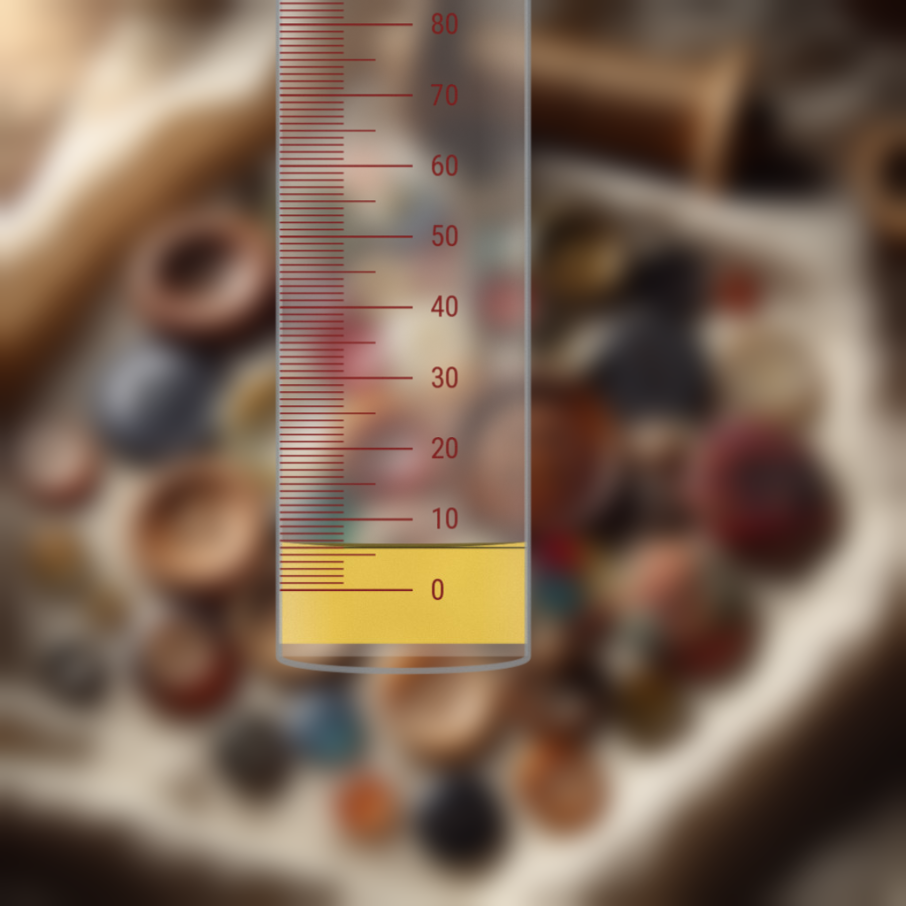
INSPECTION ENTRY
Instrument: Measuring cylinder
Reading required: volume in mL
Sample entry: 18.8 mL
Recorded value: 6 mL
